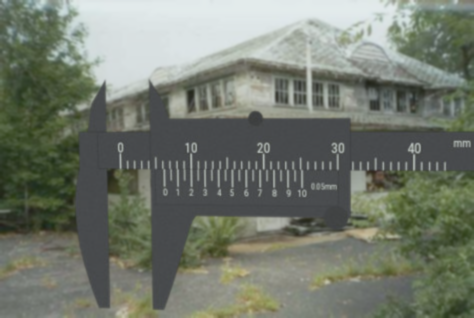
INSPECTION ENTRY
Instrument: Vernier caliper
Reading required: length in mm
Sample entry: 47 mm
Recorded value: 6.2 mm
